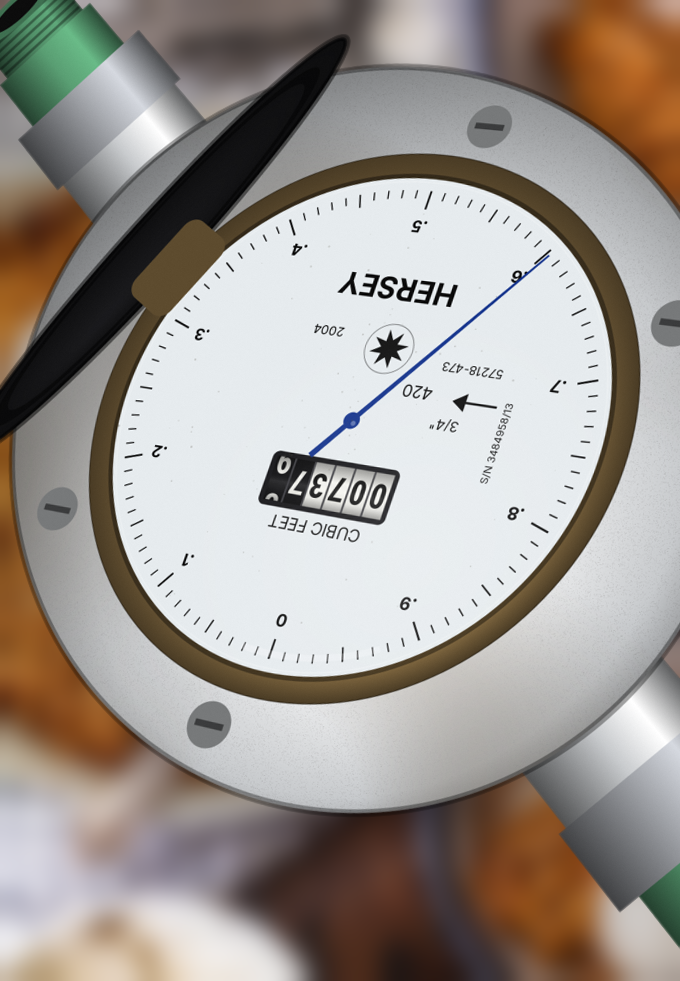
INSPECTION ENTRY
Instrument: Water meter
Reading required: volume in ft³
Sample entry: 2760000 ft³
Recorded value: 7378.60 ft³
